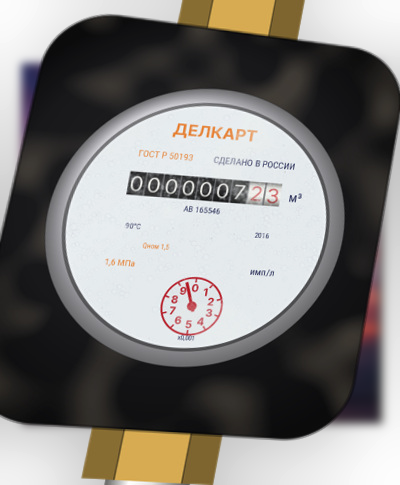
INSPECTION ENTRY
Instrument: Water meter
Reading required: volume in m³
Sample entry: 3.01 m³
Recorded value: 7.229 m³
